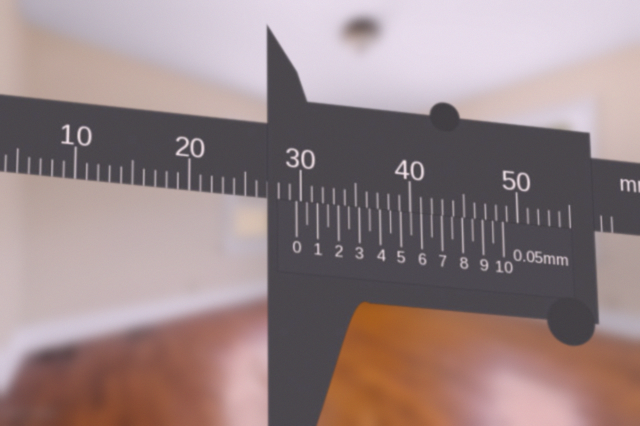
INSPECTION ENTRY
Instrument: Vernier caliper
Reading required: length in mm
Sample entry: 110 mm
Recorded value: 29.6 mm
